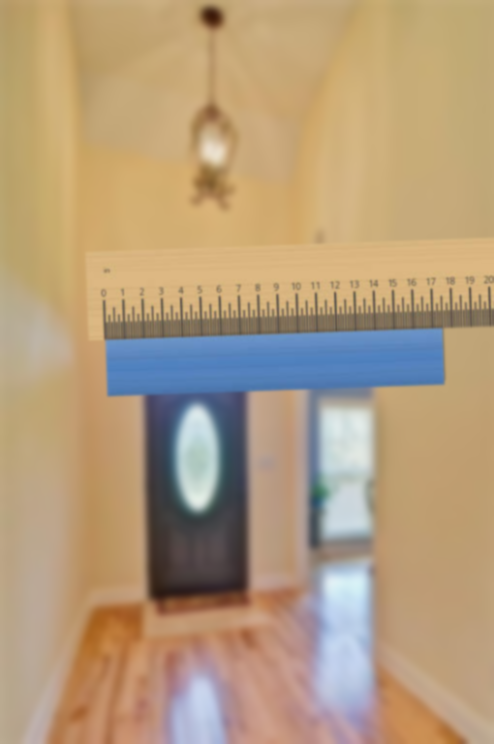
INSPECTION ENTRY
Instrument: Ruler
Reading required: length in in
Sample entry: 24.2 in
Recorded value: 17.5 in
